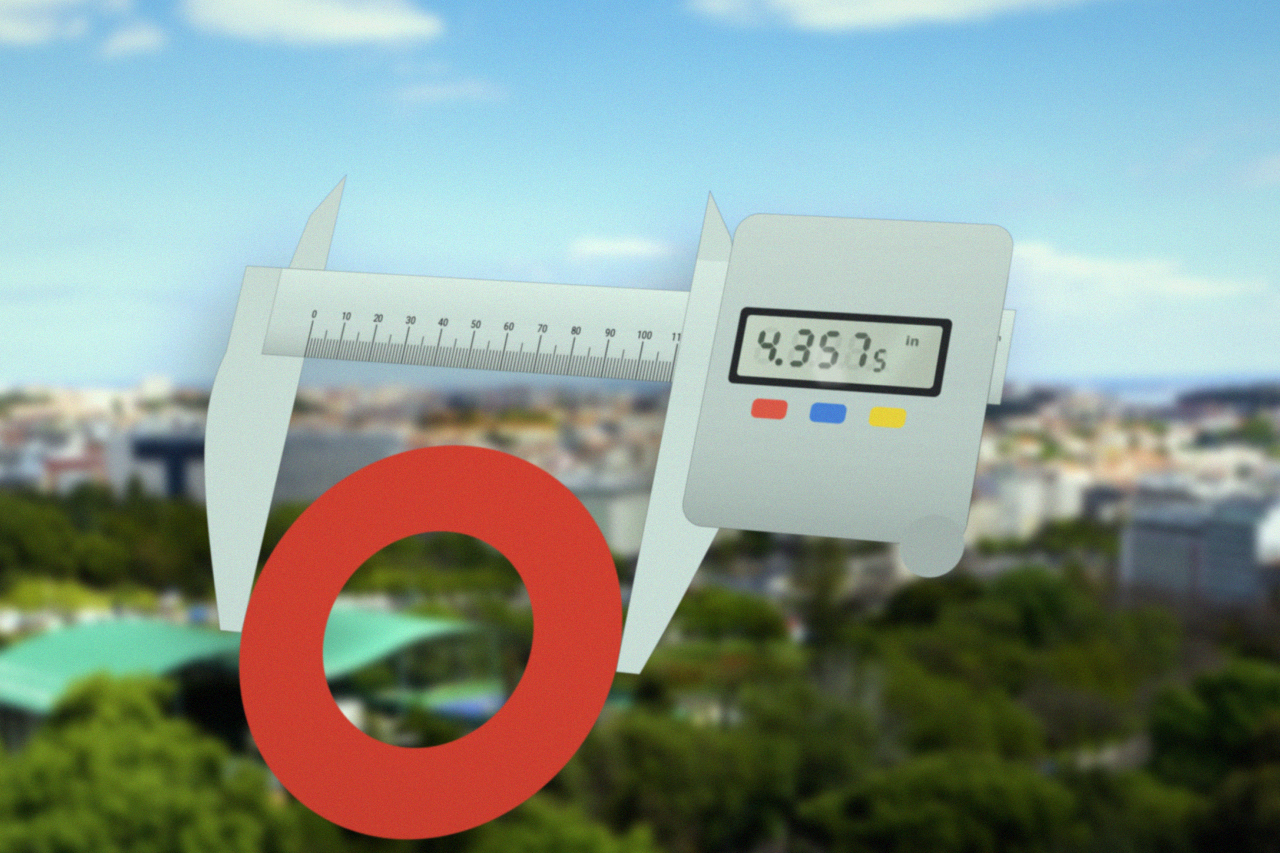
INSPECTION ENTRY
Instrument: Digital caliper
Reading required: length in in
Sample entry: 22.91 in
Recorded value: 4.3575 in
